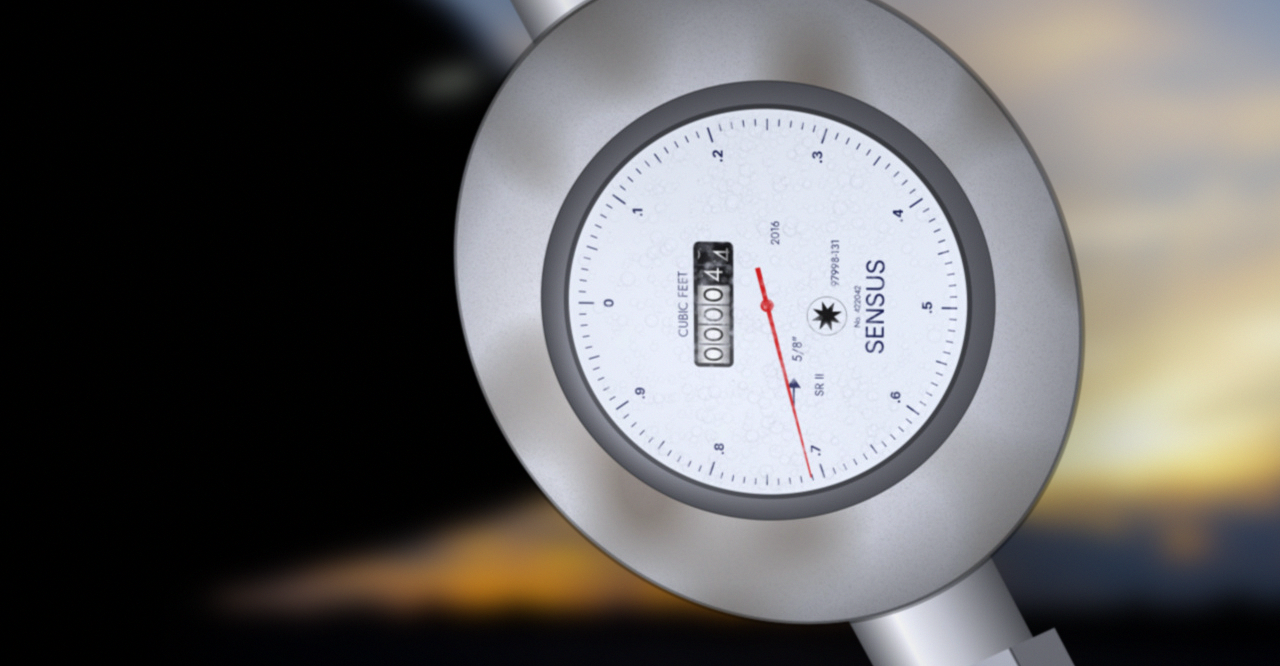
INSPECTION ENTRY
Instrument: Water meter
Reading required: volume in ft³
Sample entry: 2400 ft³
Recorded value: 43.71 ft³
